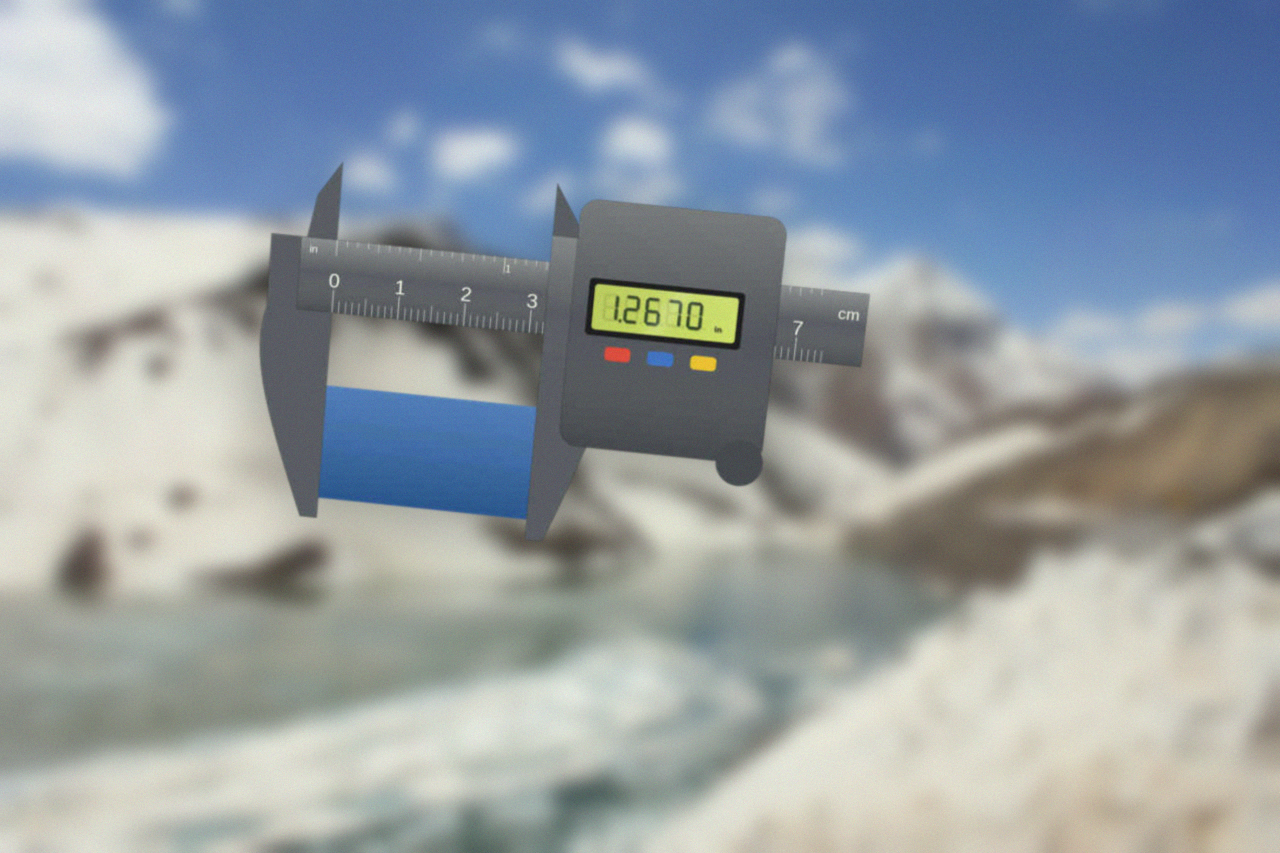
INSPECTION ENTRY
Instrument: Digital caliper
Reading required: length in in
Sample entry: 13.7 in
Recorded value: 1.2670 in
